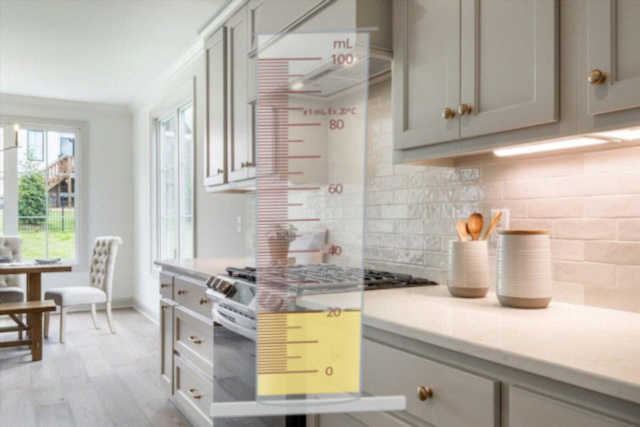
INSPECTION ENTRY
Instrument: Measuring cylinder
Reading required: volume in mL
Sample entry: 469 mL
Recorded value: 20 mL
